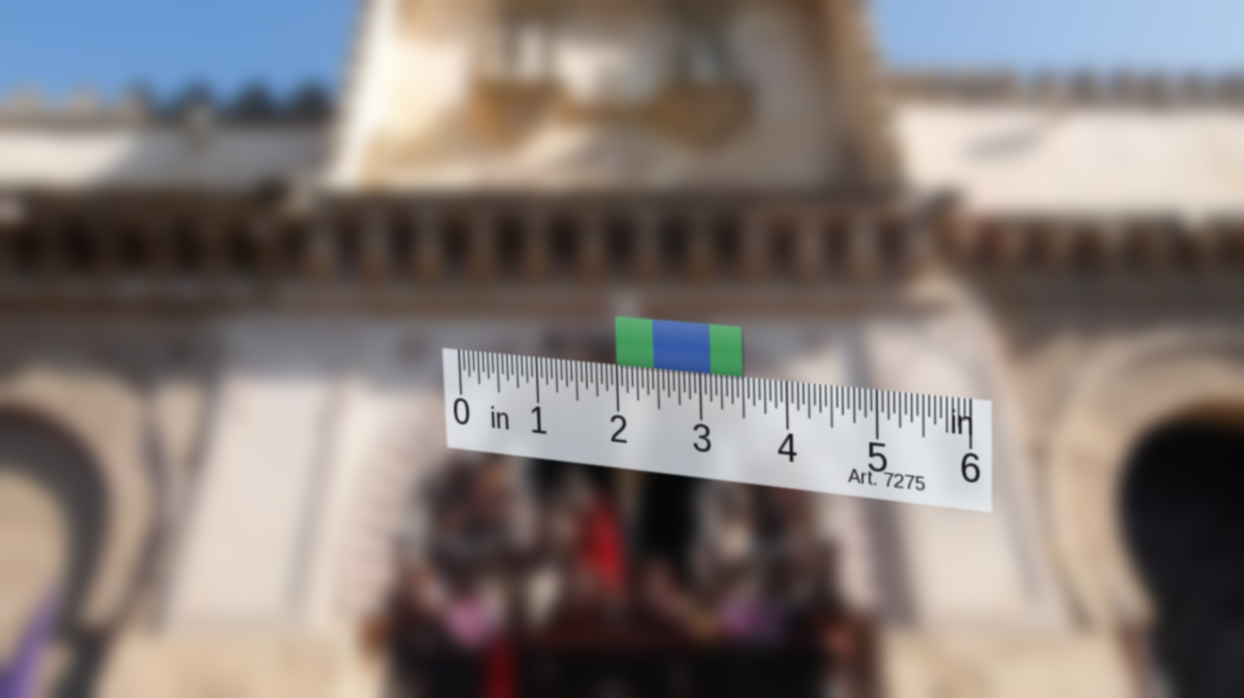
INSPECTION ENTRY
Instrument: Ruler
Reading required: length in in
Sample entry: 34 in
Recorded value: 1.5 in
